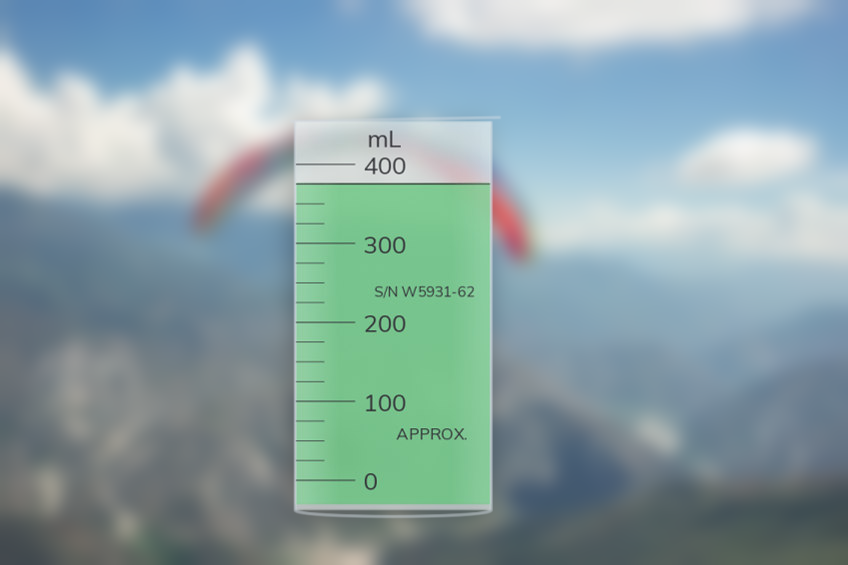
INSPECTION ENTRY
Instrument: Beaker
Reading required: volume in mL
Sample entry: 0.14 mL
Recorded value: 375 mL
